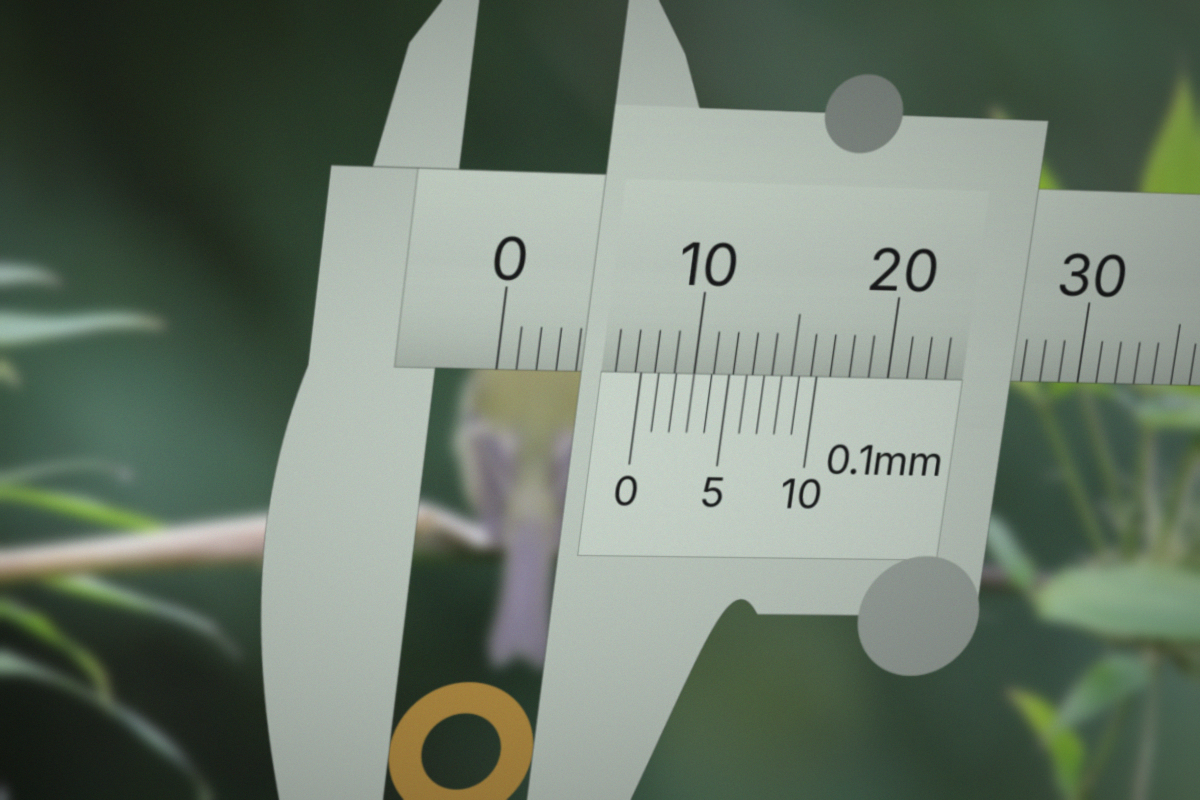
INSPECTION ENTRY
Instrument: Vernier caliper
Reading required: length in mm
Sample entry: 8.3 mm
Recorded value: 7.3 mm
